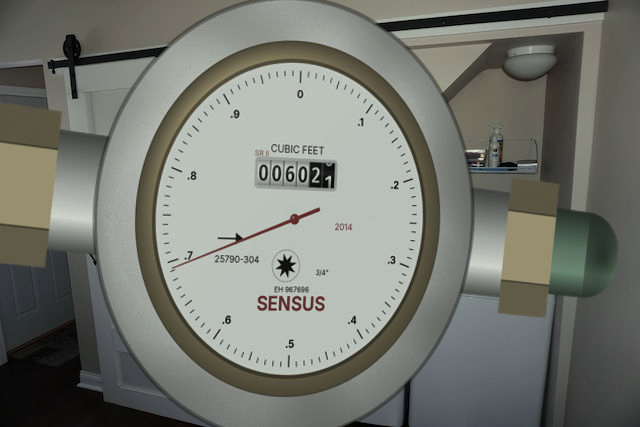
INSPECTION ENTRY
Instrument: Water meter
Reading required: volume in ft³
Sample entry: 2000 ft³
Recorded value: 6020.69 ft³
